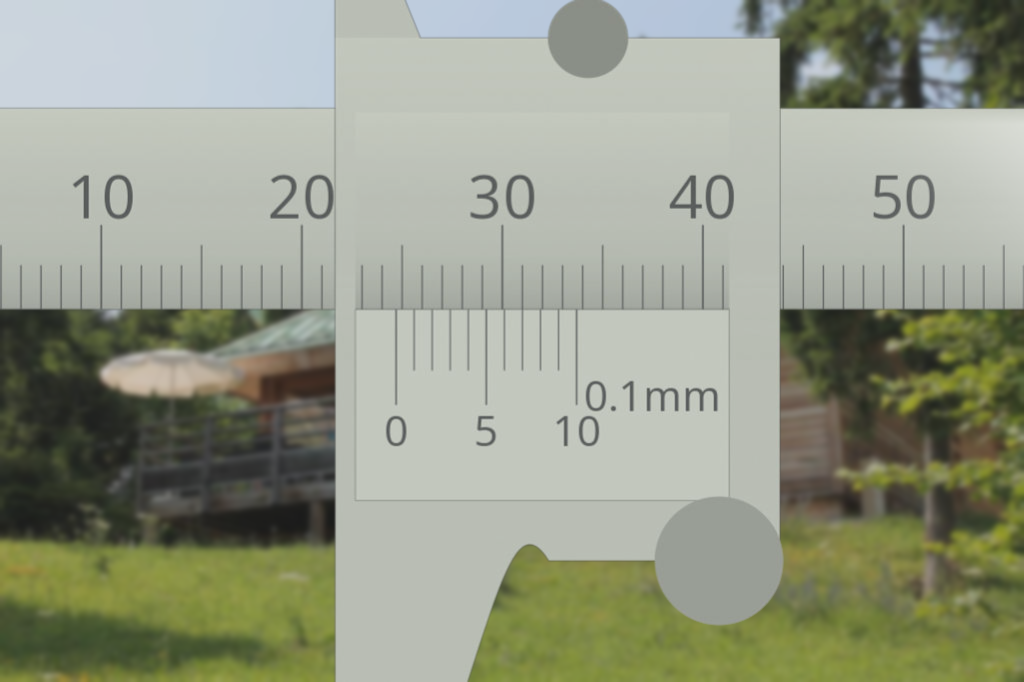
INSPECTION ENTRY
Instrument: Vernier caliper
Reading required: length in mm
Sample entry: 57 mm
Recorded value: 24.7 mm
